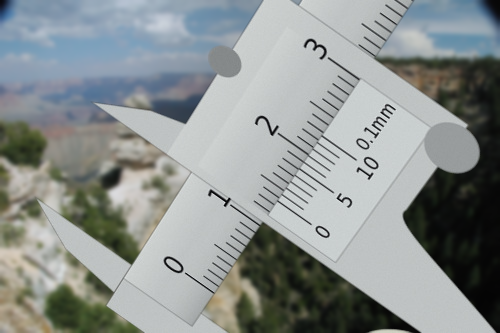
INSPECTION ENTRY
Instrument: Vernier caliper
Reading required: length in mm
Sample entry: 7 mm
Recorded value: 13.6 mm
